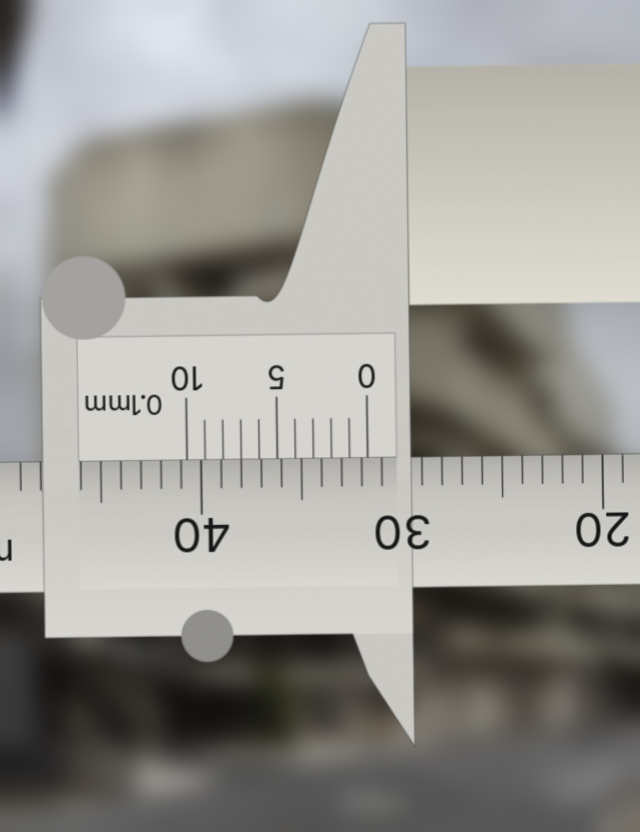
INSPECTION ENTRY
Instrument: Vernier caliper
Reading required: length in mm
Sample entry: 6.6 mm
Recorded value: 31.7 mm
